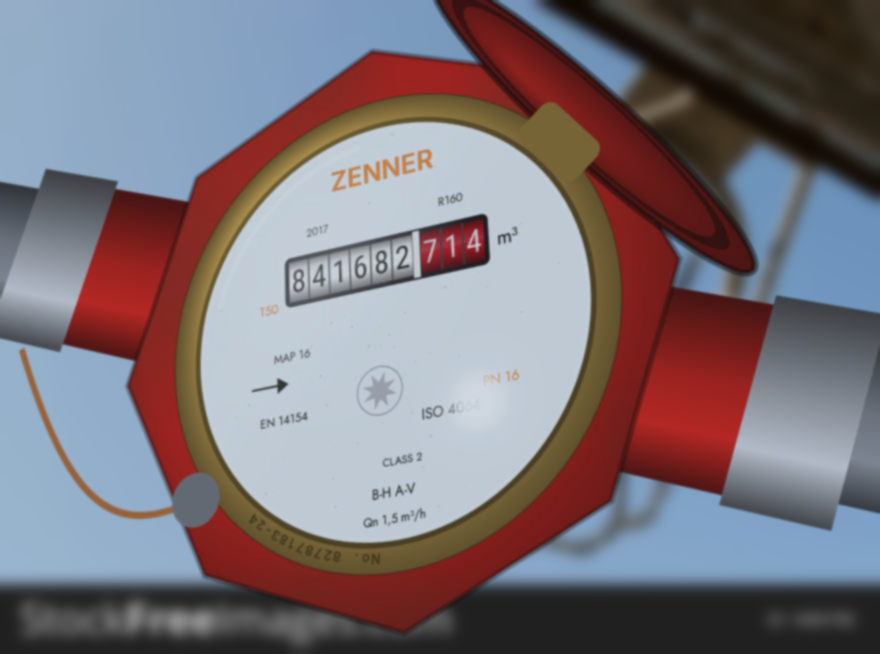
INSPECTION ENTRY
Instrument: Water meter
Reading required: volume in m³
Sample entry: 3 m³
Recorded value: 841682.714 m³
